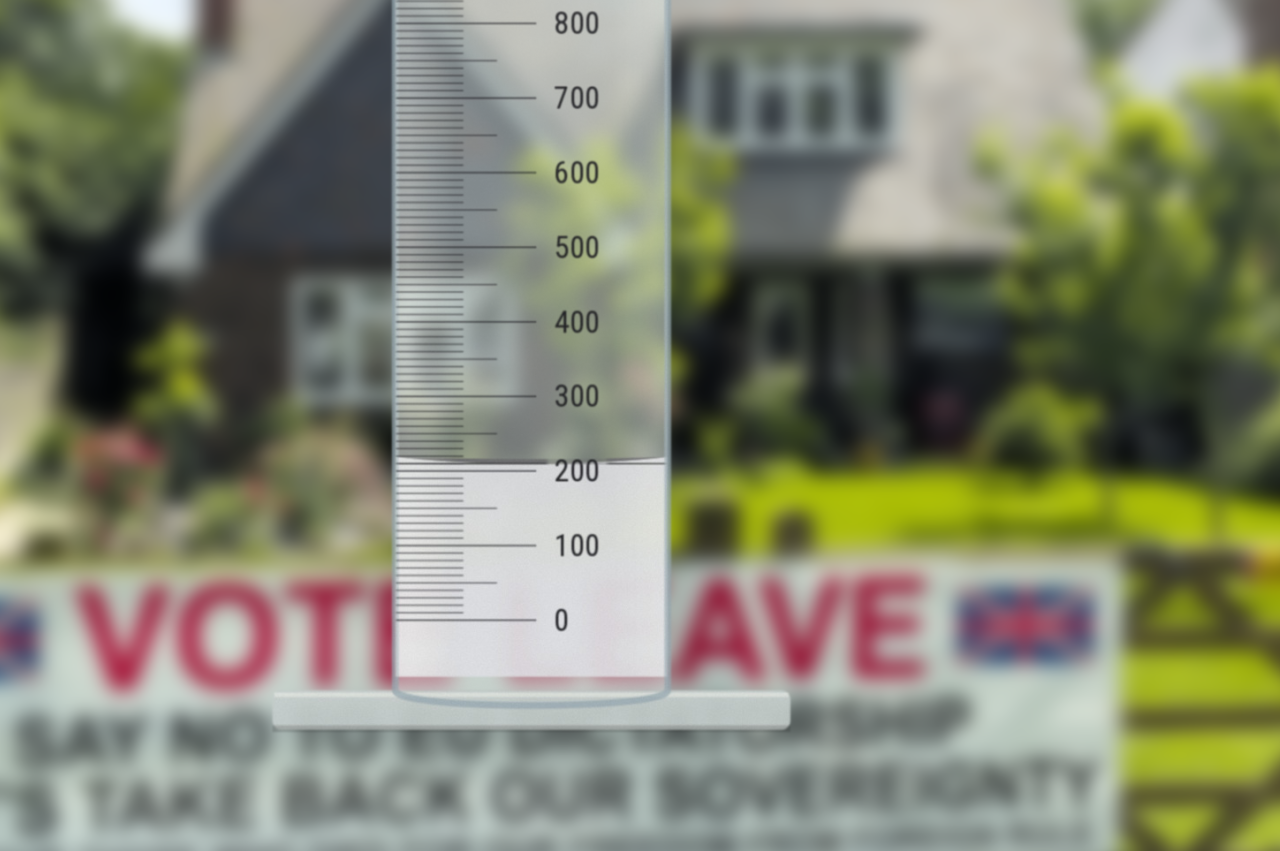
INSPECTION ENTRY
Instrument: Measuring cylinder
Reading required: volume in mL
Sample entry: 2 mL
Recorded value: 210 mL
